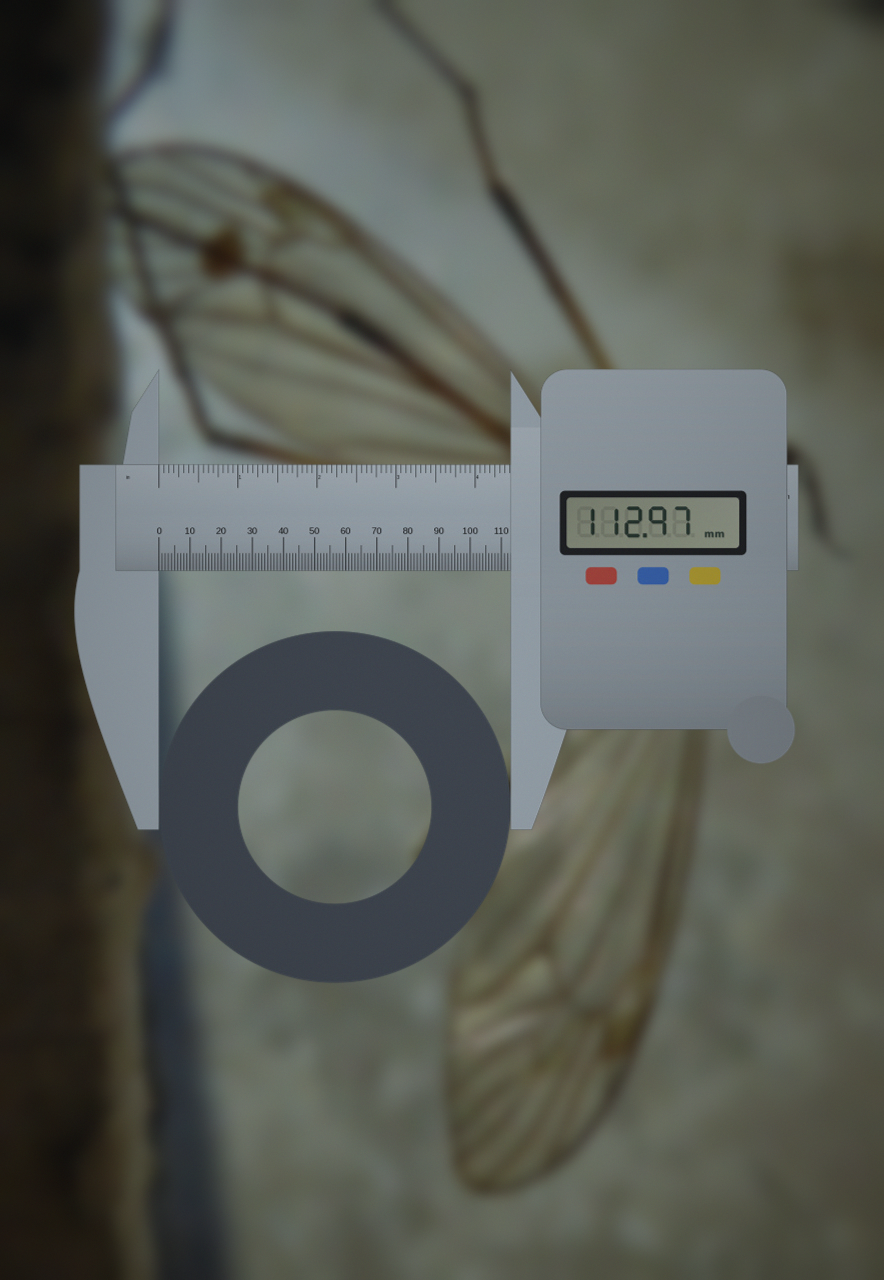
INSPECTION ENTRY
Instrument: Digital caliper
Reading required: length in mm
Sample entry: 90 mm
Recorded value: 112.97 mm
